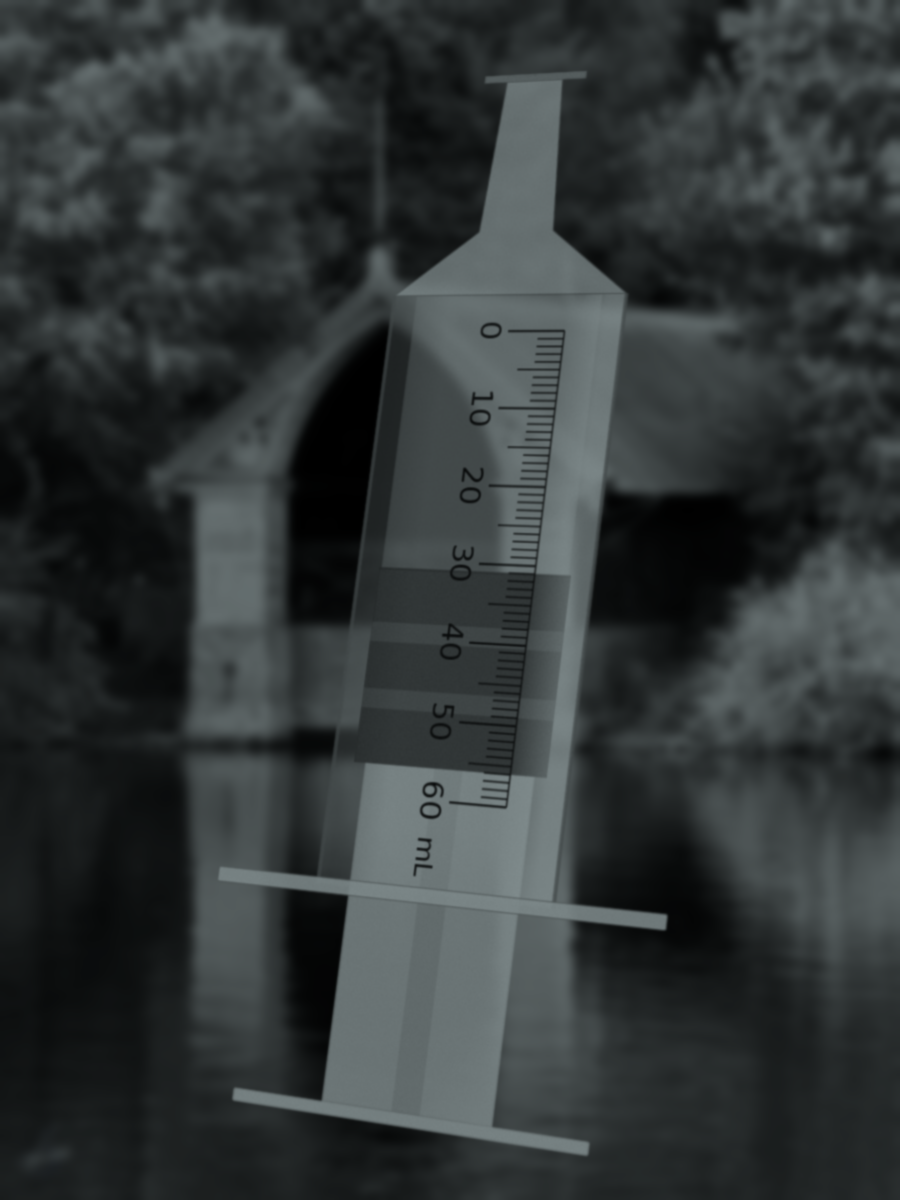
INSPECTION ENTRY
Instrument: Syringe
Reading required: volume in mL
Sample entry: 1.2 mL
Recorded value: 31 mL
